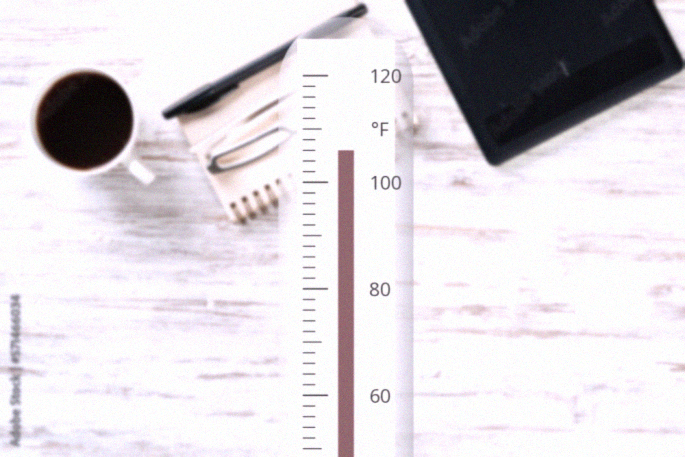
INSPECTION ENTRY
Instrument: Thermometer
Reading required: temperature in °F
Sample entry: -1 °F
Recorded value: 106 °F
